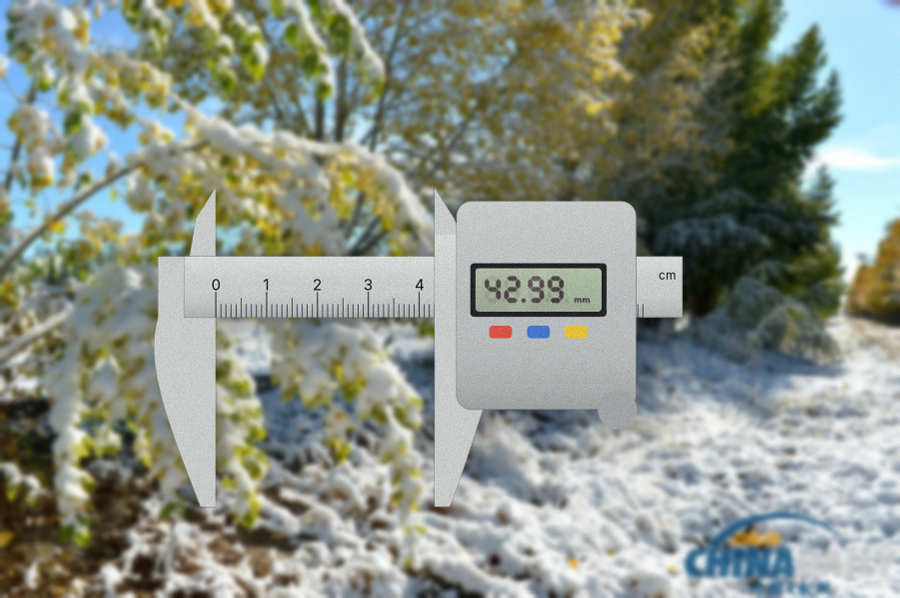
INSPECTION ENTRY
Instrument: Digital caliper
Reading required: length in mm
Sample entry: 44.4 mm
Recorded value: 42.99 mm
